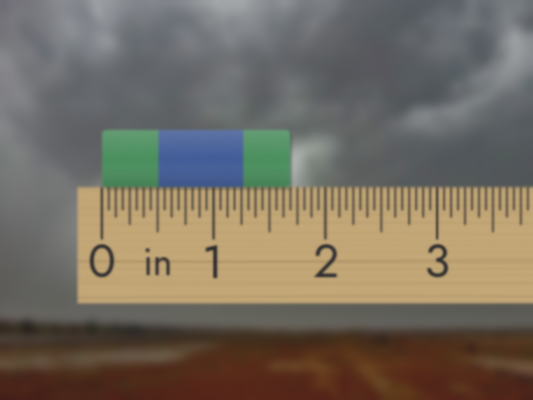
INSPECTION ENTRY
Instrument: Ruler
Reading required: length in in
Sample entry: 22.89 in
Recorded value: 1.6875 in
